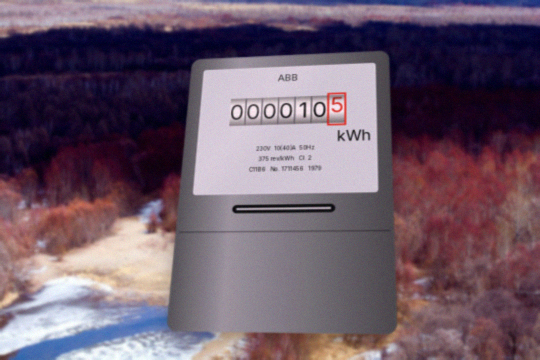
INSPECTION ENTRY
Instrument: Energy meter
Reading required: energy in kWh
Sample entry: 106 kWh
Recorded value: 10.5 kWh
